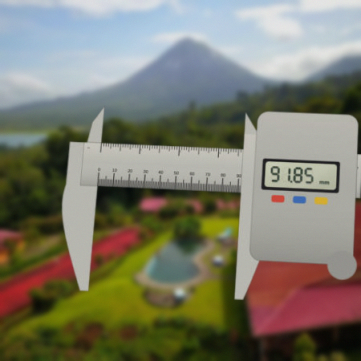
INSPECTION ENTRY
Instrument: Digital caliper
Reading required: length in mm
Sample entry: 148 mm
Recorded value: 91.85 mm
